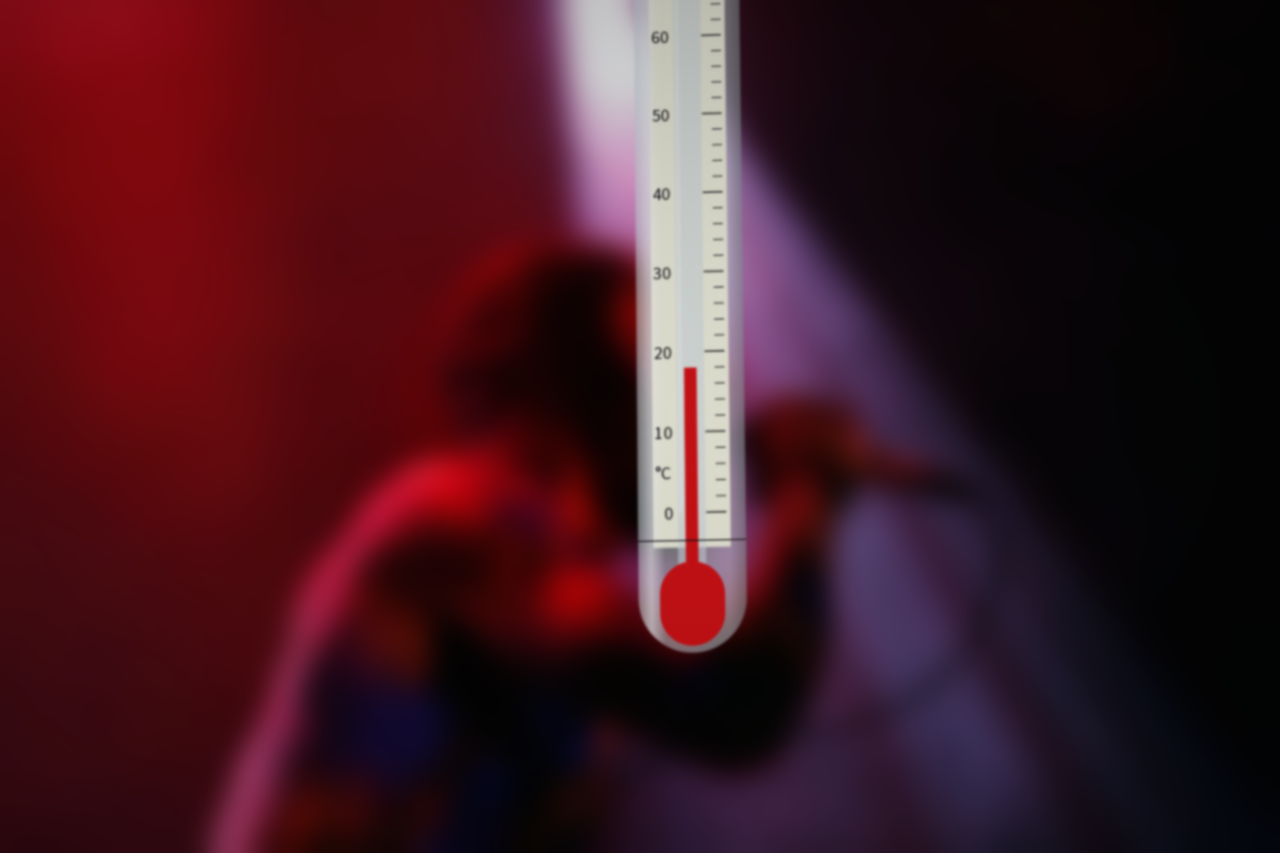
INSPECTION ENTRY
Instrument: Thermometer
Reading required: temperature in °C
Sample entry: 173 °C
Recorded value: 18 °C
